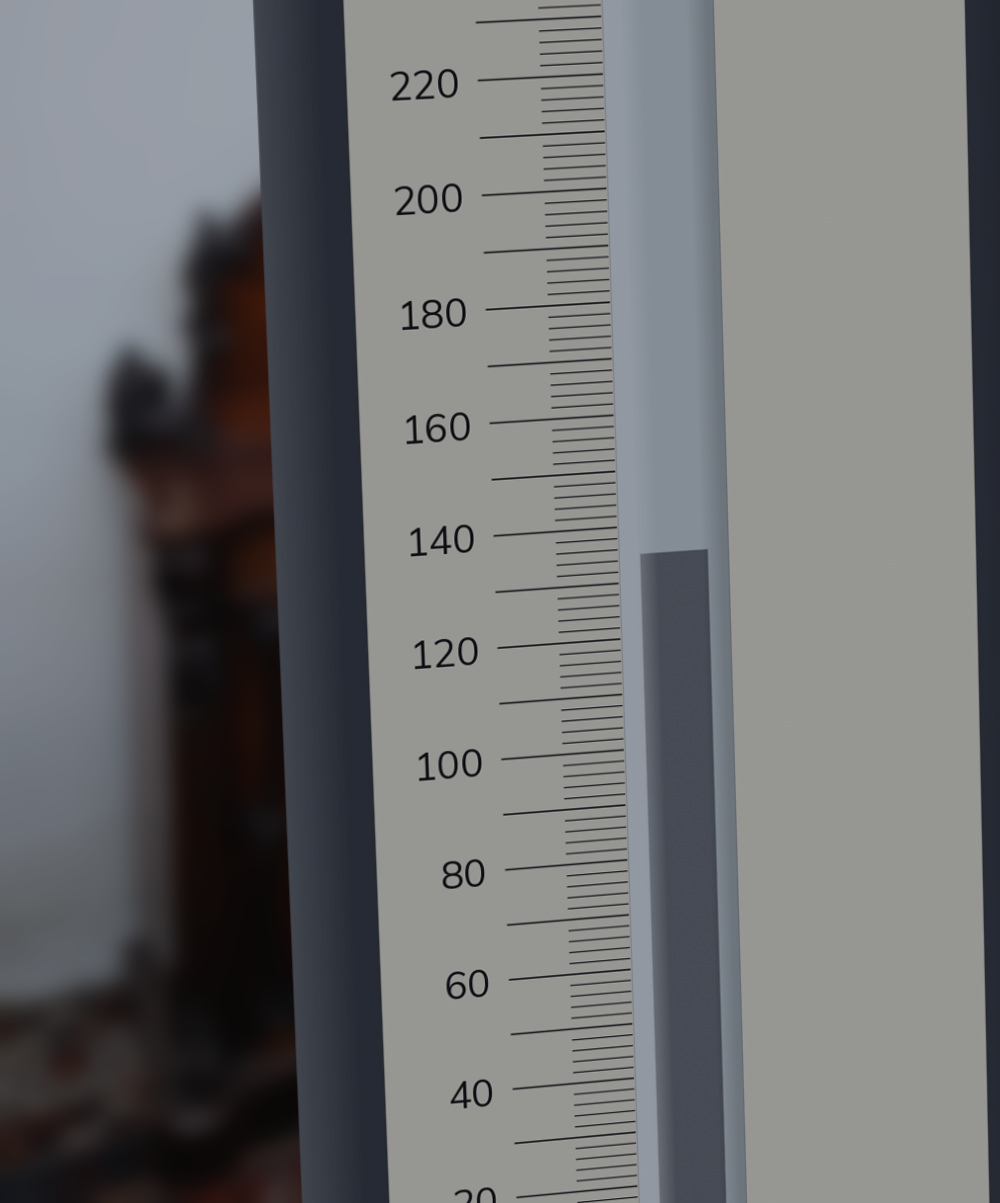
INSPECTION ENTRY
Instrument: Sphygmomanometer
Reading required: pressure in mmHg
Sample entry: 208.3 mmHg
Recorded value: 135 mmHg
